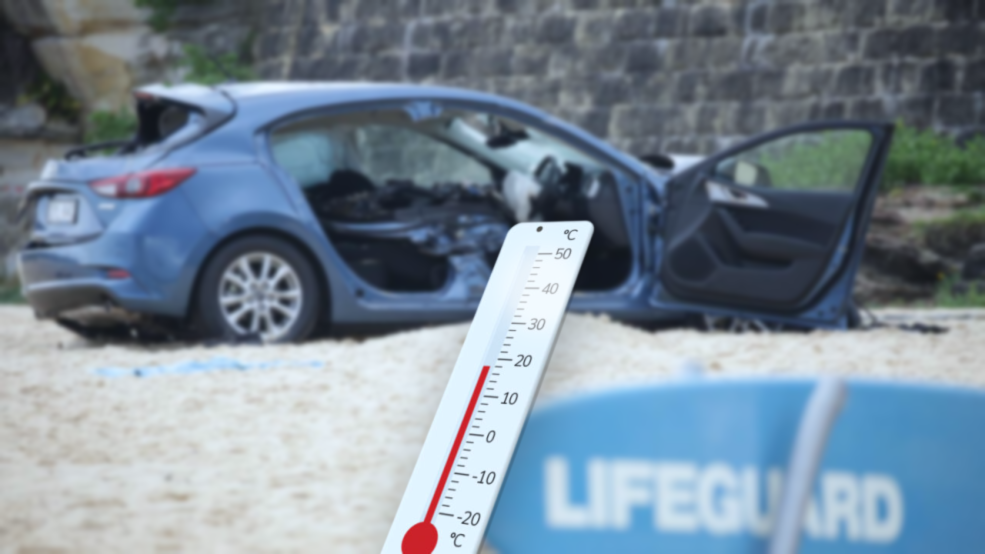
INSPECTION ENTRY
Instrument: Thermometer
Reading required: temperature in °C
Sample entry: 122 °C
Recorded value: 18 °C
